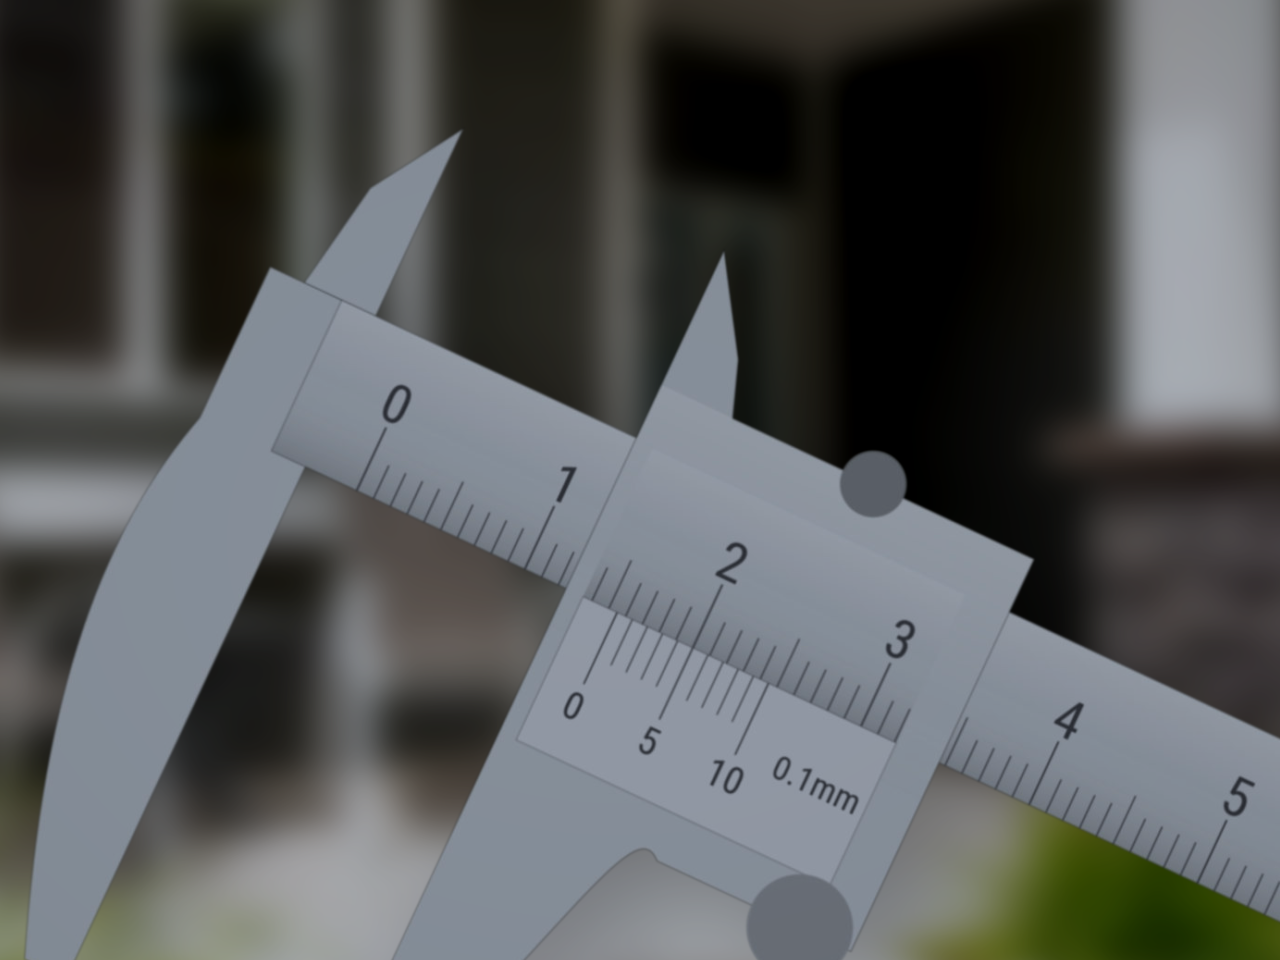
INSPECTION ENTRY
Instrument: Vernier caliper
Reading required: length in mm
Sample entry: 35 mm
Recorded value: 15.5 mm
